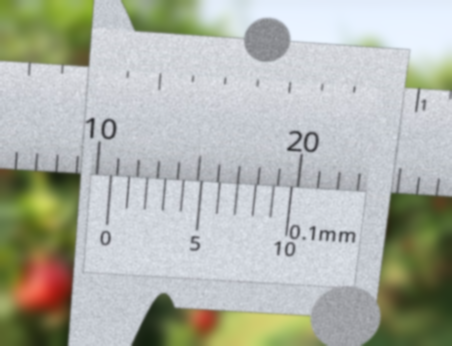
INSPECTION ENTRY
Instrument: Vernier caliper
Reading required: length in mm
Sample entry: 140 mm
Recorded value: 10.7 mm
